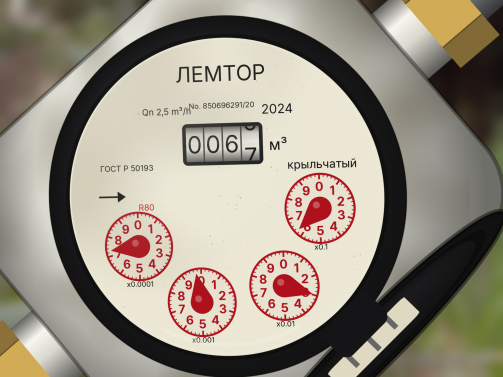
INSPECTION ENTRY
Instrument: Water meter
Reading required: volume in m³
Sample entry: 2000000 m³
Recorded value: 66.6297 m³
